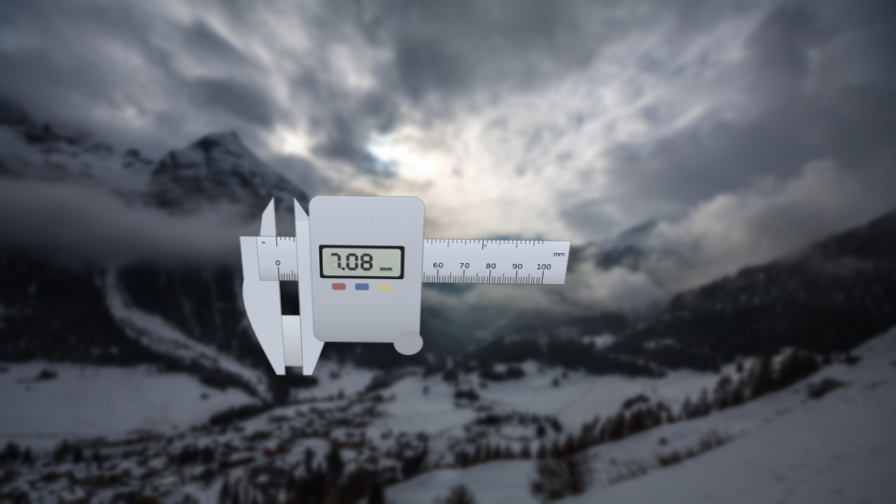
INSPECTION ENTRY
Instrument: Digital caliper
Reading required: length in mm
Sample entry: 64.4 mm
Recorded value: 7.08 mm
